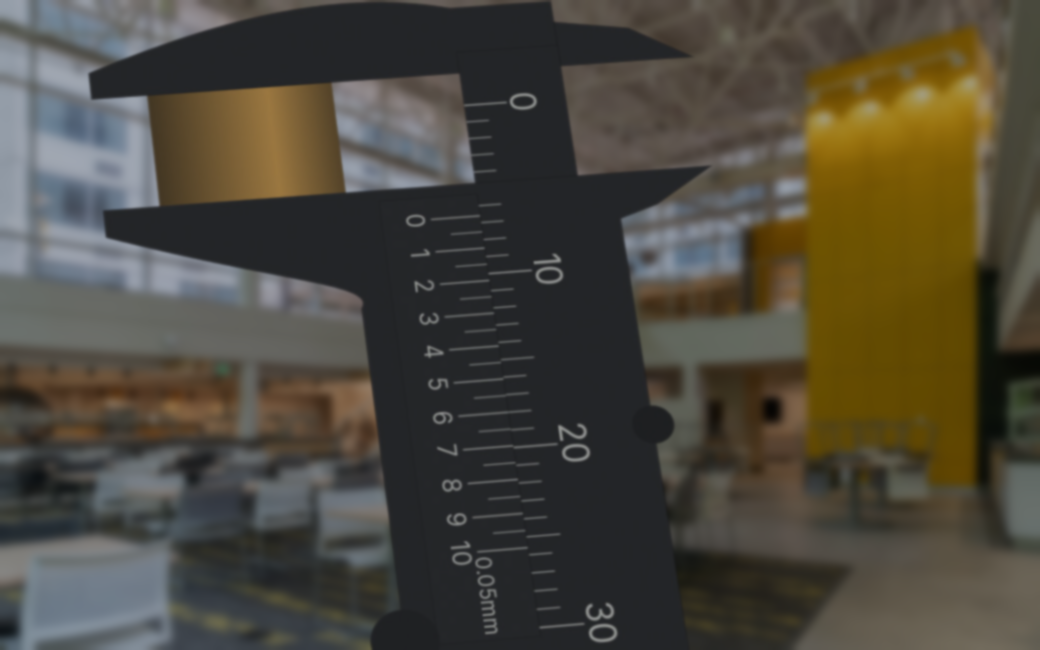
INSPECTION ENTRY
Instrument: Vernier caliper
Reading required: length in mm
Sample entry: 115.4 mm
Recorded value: 6.6 mm
